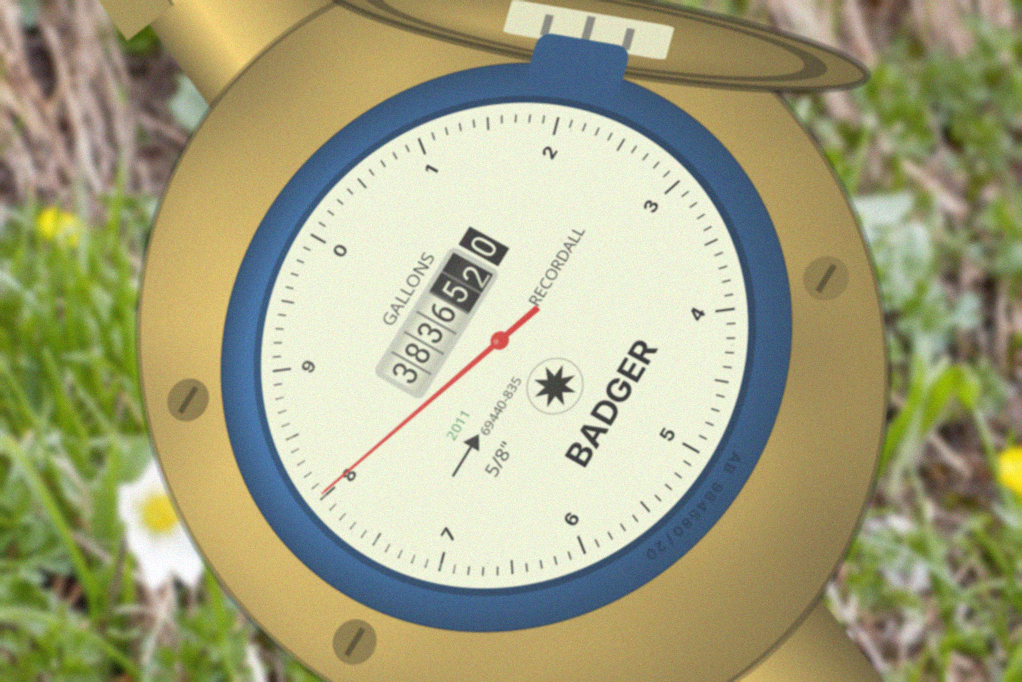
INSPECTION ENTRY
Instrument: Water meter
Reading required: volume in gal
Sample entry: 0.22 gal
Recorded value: 3836518.0 gal
